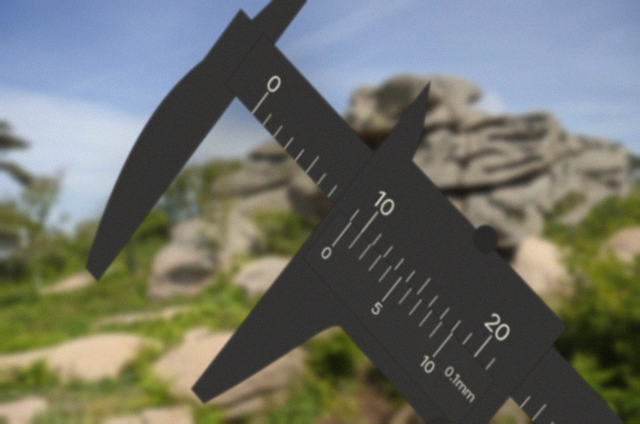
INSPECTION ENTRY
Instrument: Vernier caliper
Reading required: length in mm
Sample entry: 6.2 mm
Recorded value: 9.1 mm
